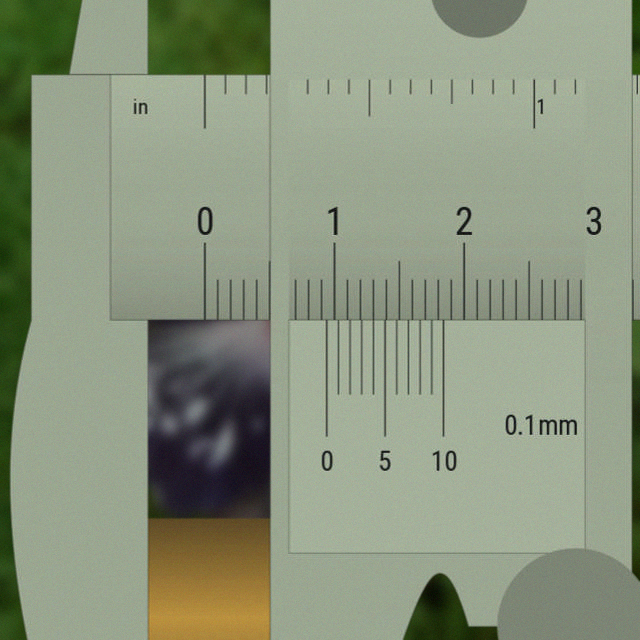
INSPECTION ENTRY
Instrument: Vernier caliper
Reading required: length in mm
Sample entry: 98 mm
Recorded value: 9.4 mm
